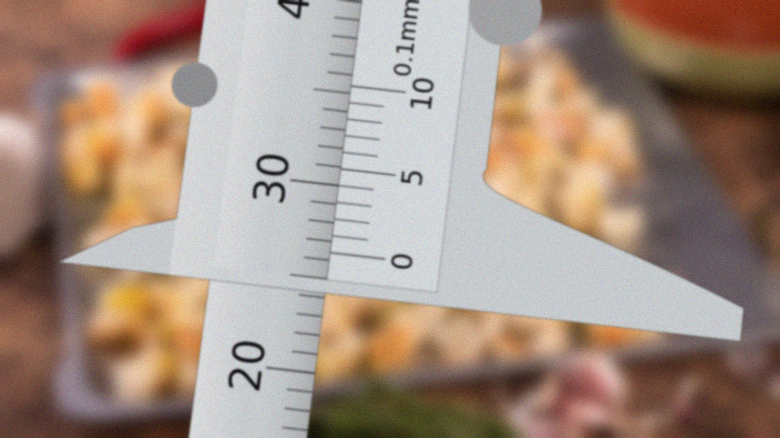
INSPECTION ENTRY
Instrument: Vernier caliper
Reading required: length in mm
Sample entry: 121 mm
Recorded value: 26.4 mm
